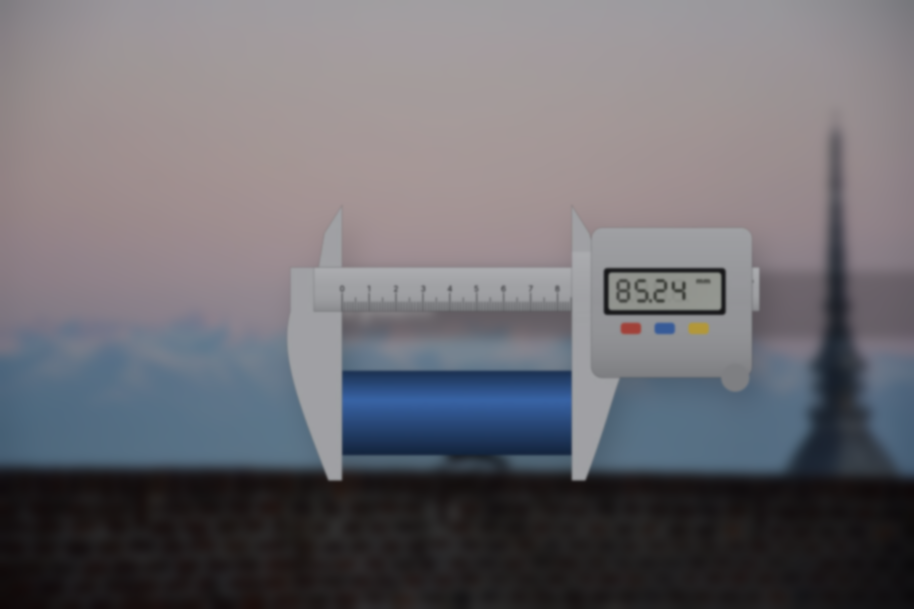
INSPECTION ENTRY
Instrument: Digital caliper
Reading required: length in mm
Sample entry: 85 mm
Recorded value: 85.24 mm
